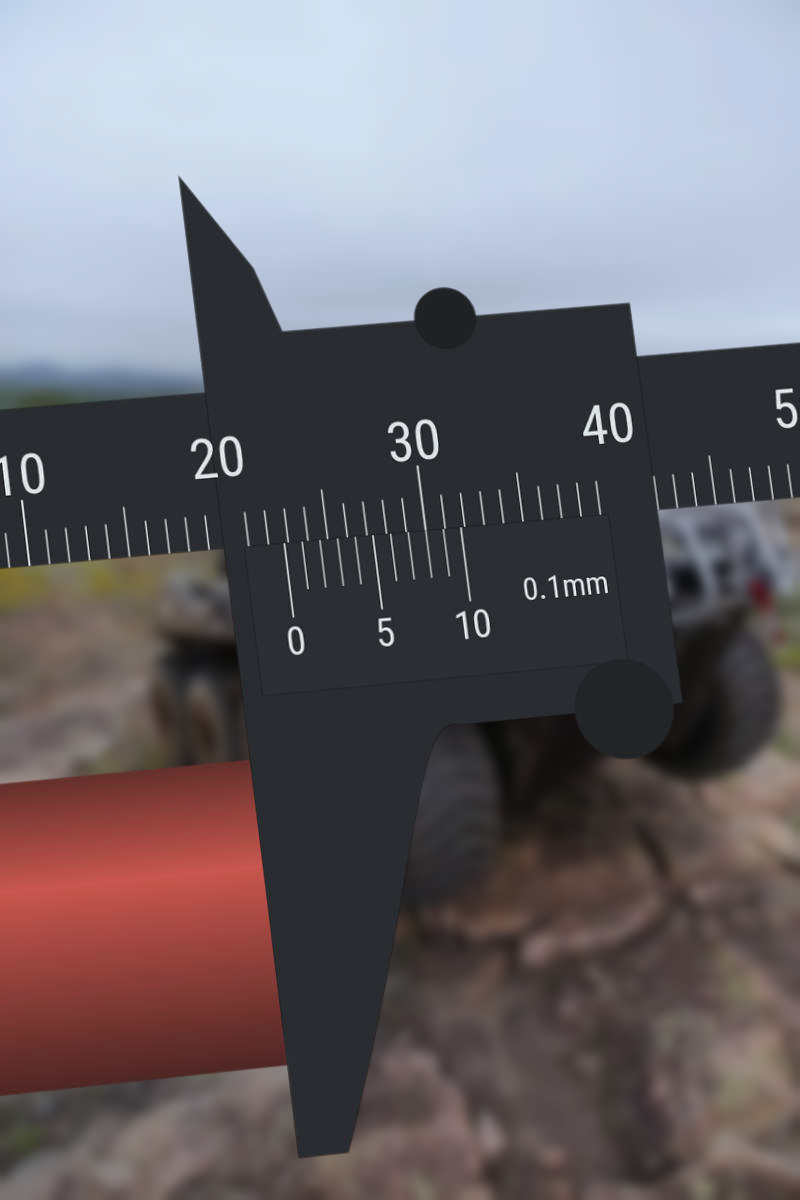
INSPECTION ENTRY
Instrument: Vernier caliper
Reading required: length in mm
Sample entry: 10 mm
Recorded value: 22.8 mm
